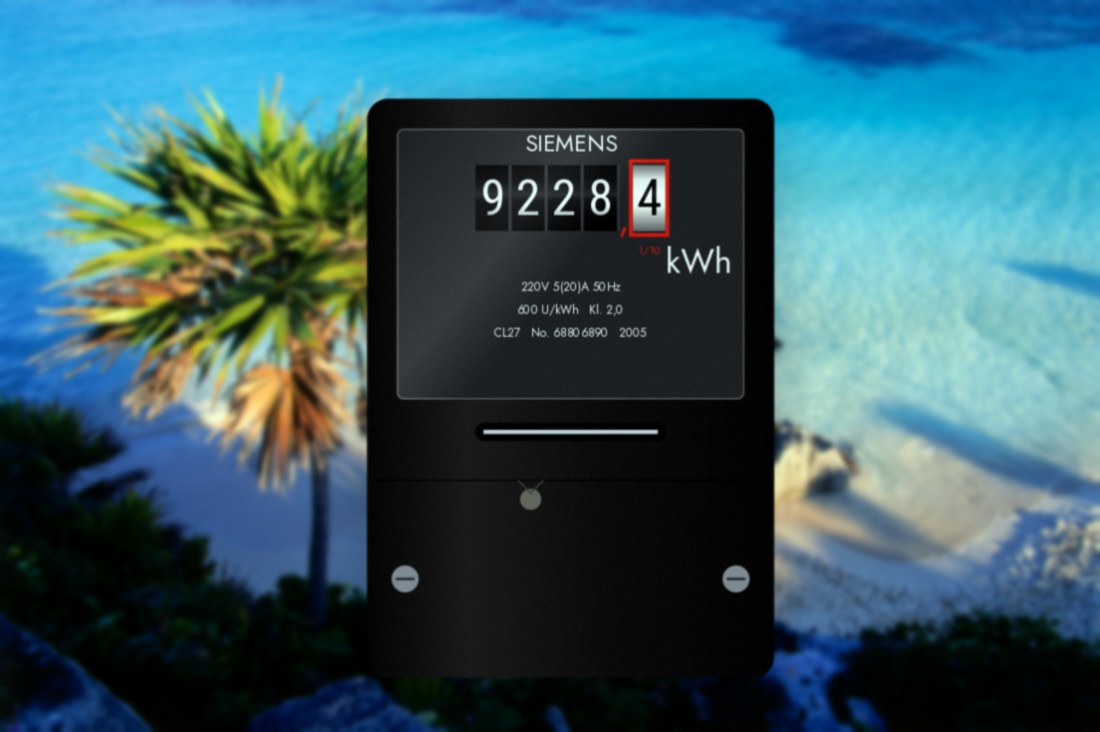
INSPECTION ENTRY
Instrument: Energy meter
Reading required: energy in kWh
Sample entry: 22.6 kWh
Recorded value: 9228.4 kWh
